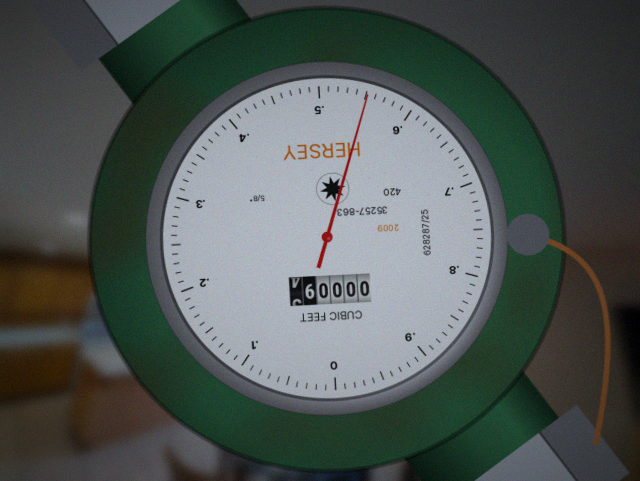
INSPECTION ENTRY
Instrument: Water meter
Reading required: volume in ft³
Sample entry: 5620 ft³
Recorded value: 93.55 ft³
